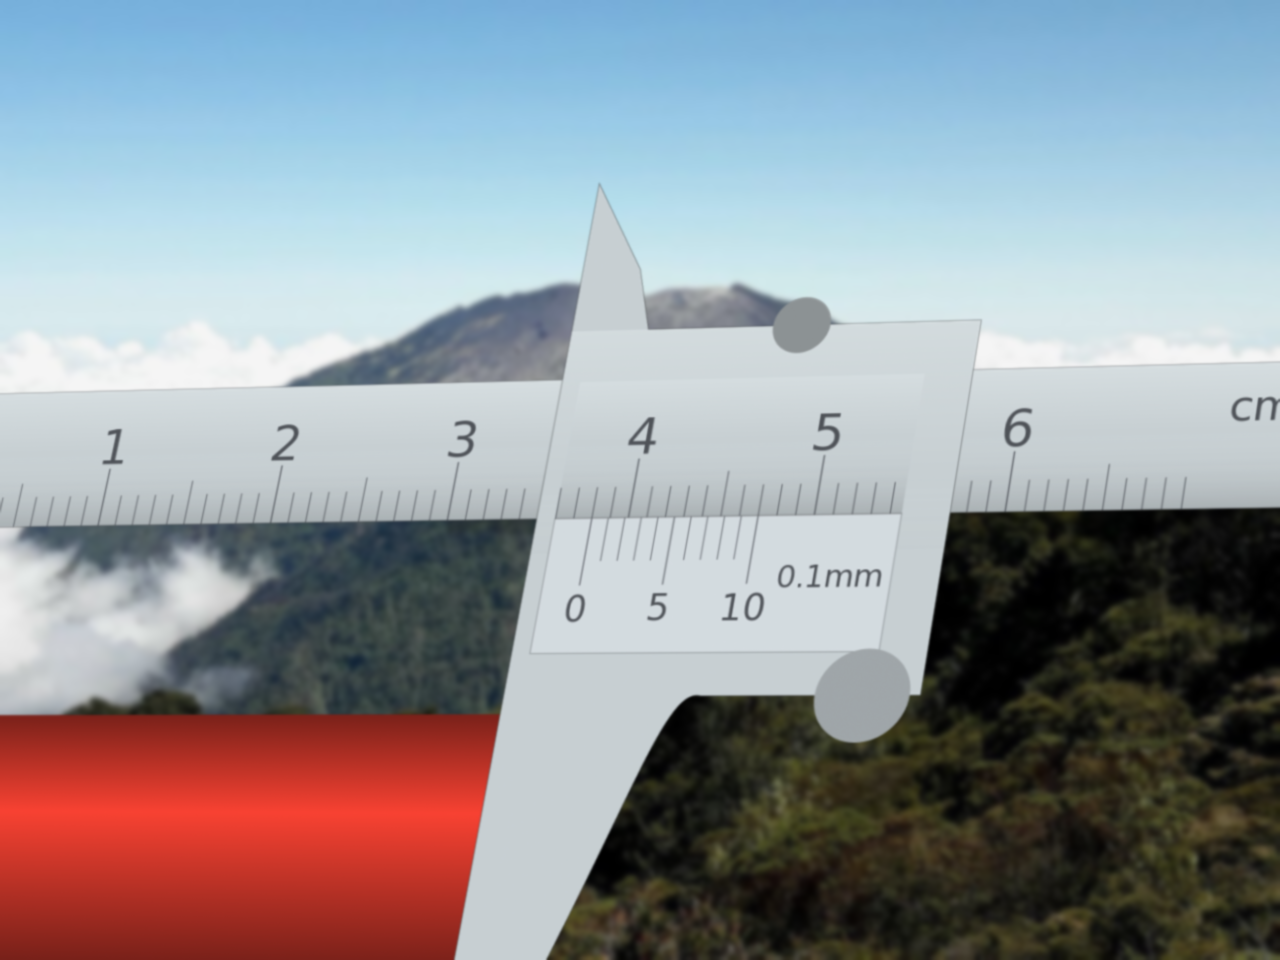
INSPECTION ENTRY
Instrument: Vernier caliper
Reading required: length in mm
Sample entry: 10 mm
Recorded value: 38.0 mm
